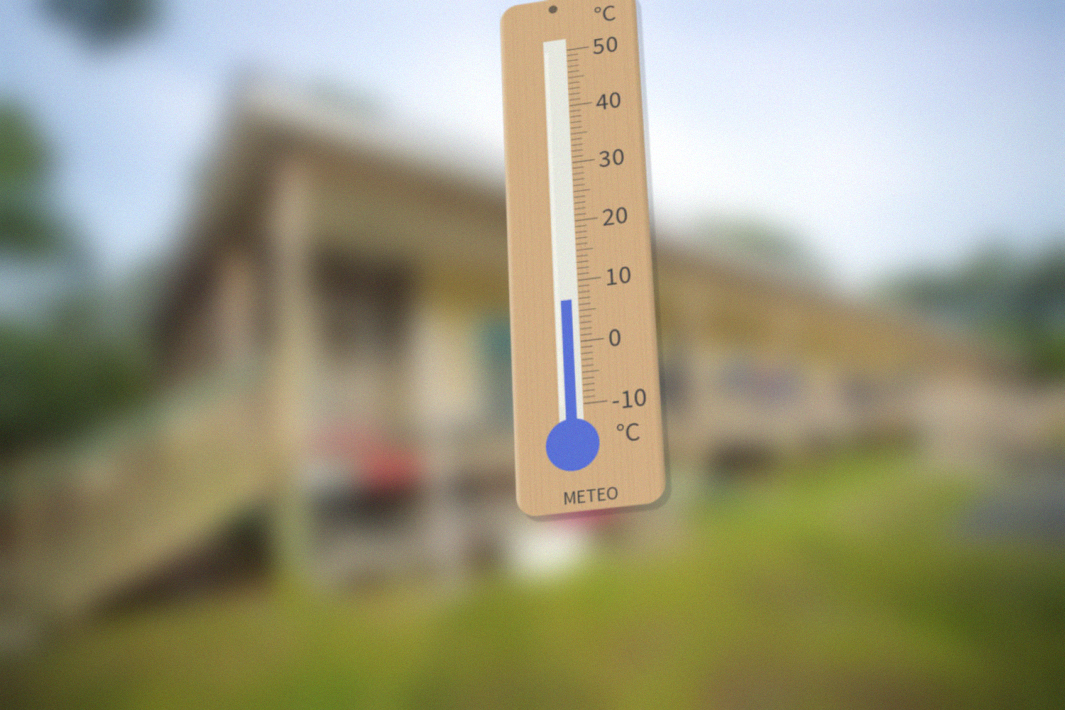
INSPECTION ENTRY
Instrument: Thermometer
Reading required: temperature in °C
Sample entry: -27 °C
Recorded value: 7 °C
